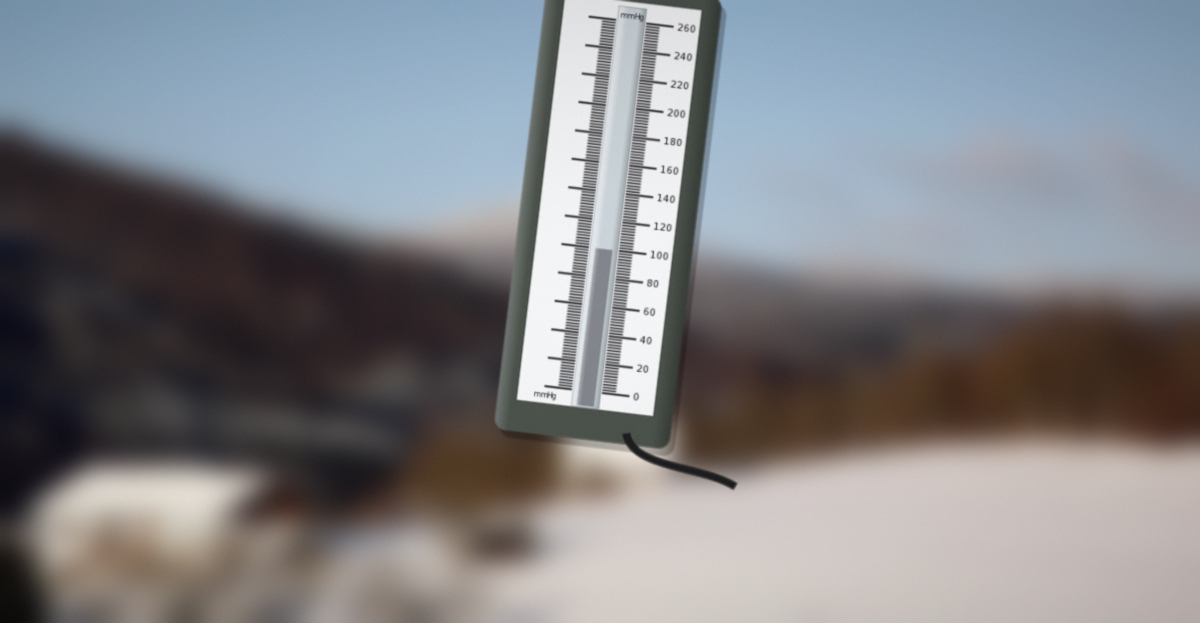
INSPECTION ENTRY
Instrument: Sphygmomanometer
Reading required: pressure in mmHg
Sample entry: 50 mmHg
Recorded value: 100 mmHg
